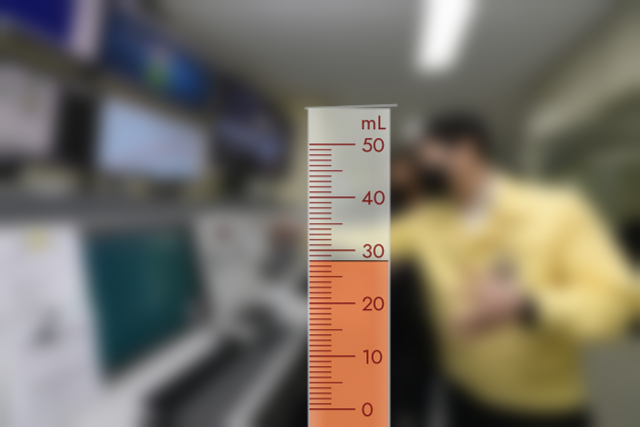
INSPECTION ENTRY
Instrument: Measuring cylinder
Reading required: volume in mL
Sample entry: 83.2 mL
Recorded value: 28 mL
